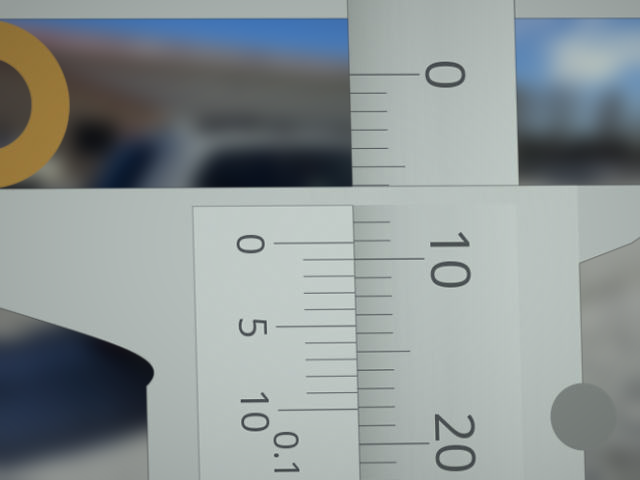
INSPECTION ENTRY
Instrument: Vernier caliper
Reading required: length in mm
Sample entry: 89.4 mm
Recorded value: 9.1 mm
